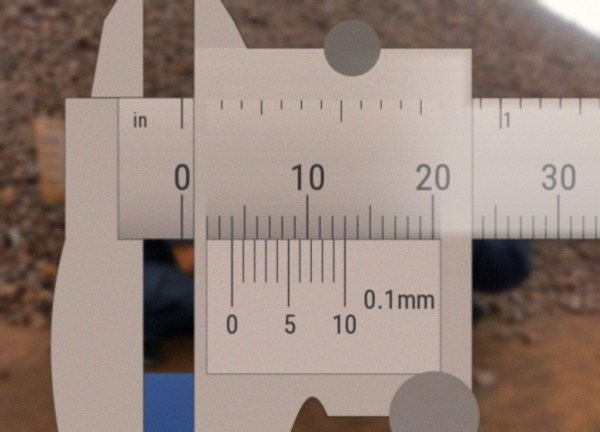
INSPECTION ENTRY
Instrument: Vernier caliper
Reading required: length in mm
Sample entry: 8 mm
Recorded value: 4.0 mm
